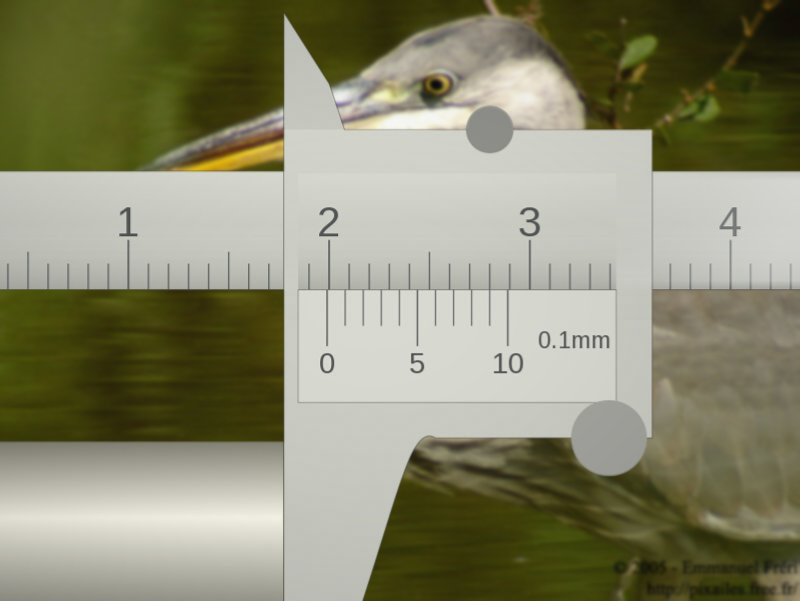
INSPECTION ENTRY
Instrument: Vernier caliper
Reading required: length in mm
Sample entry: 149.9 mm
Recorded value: 19.9 mm
